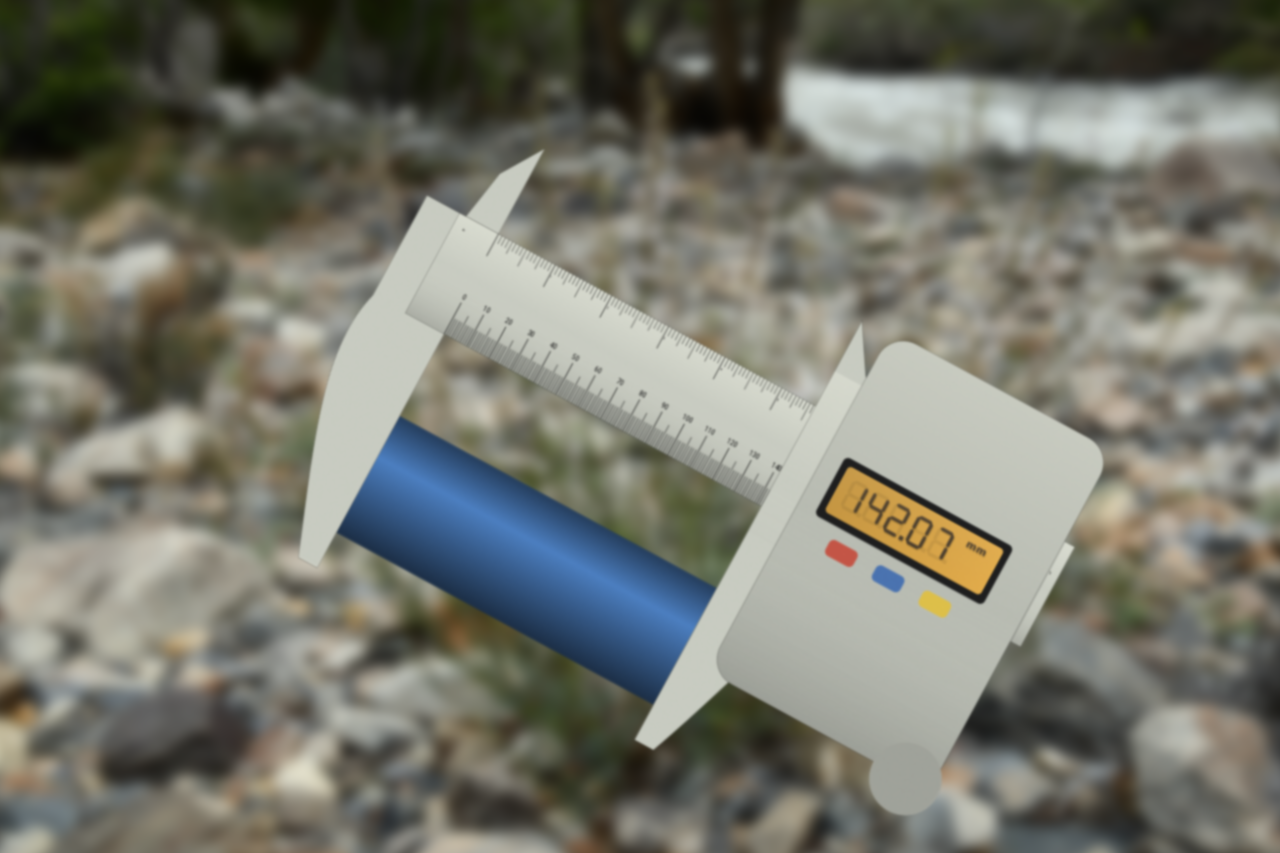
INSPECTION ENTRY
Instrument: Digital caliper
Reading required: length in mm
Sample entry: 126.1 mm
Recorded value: 142.07 mm
